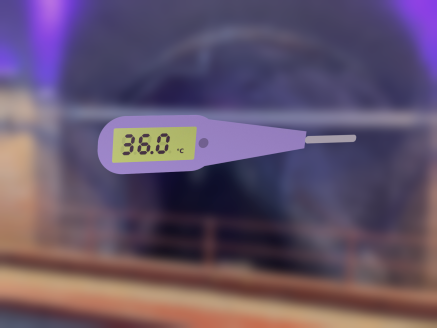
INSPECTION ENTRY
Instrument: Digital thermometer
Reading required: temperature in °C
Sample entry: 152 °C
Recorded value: 36.0 °C
